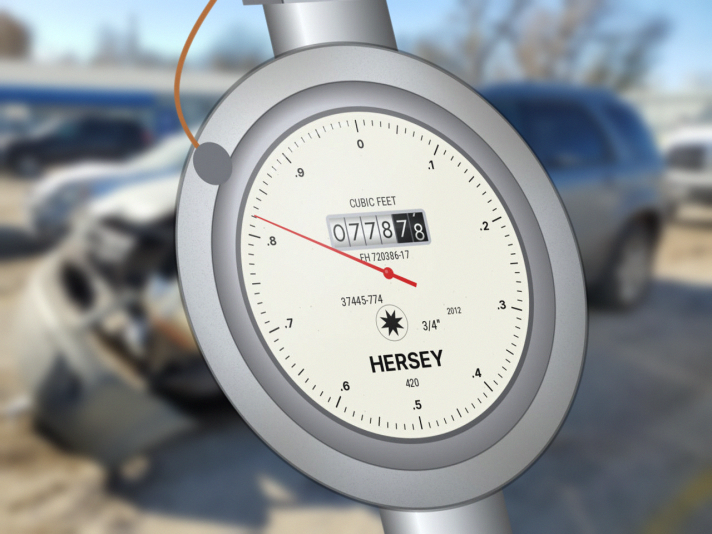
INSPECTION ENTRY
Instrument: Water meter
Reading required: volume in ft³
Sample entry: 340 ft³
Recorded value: 77877.82 ft³
